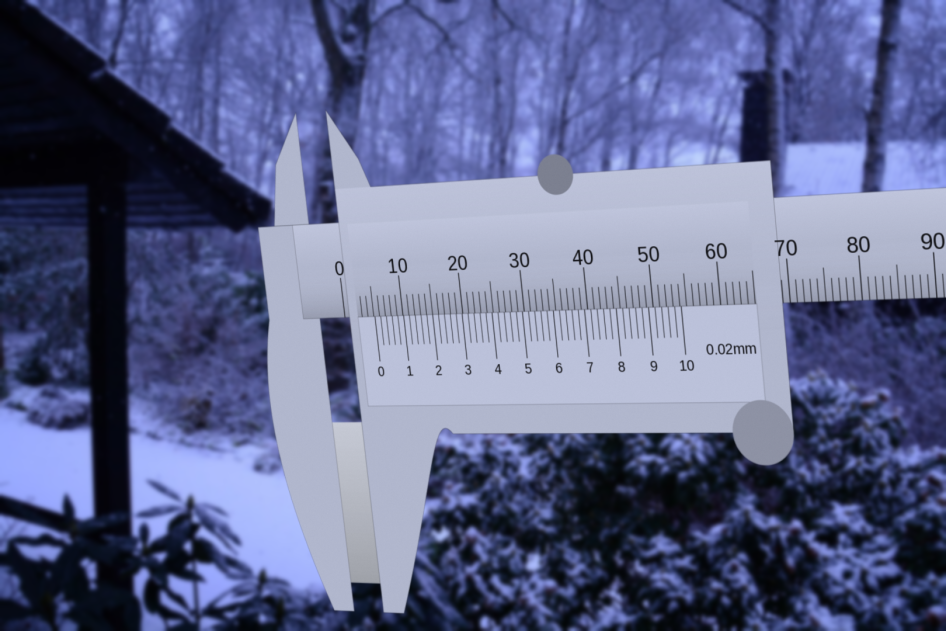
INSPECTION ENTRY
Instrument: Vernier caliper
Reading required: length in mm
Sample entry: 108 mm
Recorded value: 5.2 mm
